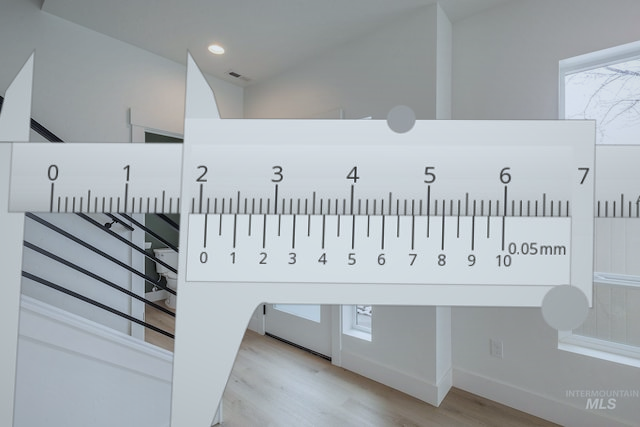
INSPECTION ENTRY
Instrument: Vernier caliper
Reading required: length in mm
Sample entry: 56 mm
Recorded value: 20.8 mm
